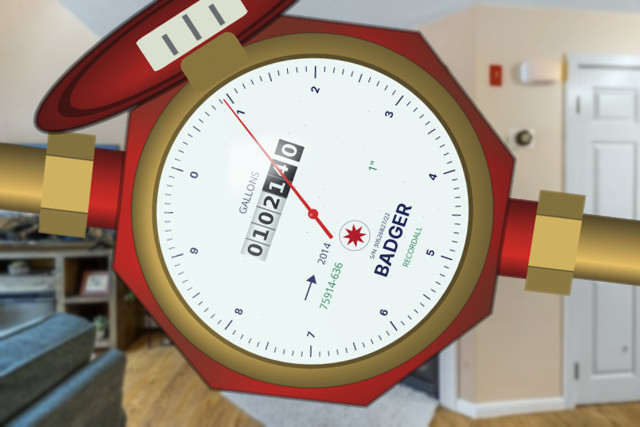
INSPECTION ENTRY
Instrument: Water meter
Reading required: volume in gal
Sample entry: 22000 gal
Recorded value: 102140.9 gal
